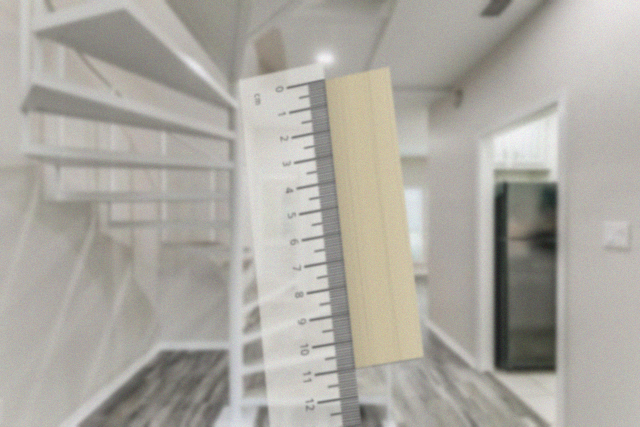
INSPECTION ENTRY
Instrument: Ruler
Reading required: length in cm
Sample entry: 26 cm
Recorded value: 11 cm
